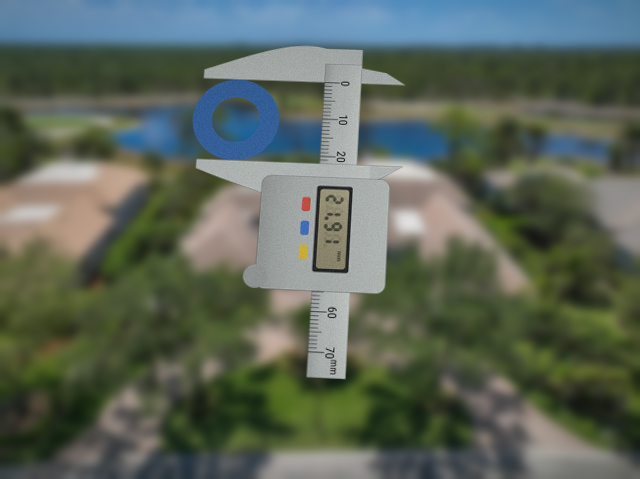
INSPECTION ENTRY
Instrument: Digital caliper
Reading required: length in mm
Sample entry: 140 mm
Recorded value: 21.91 mm
